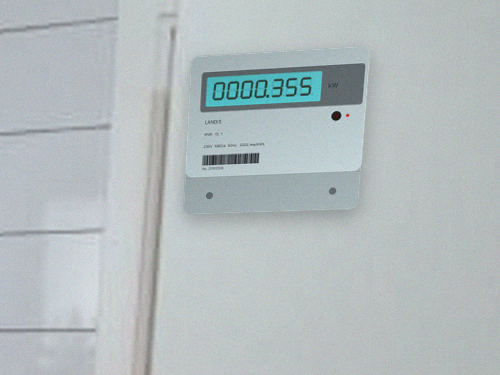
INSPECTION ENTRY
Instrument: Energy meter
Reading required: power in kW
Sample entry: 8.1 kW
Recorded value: 0.355 kW
